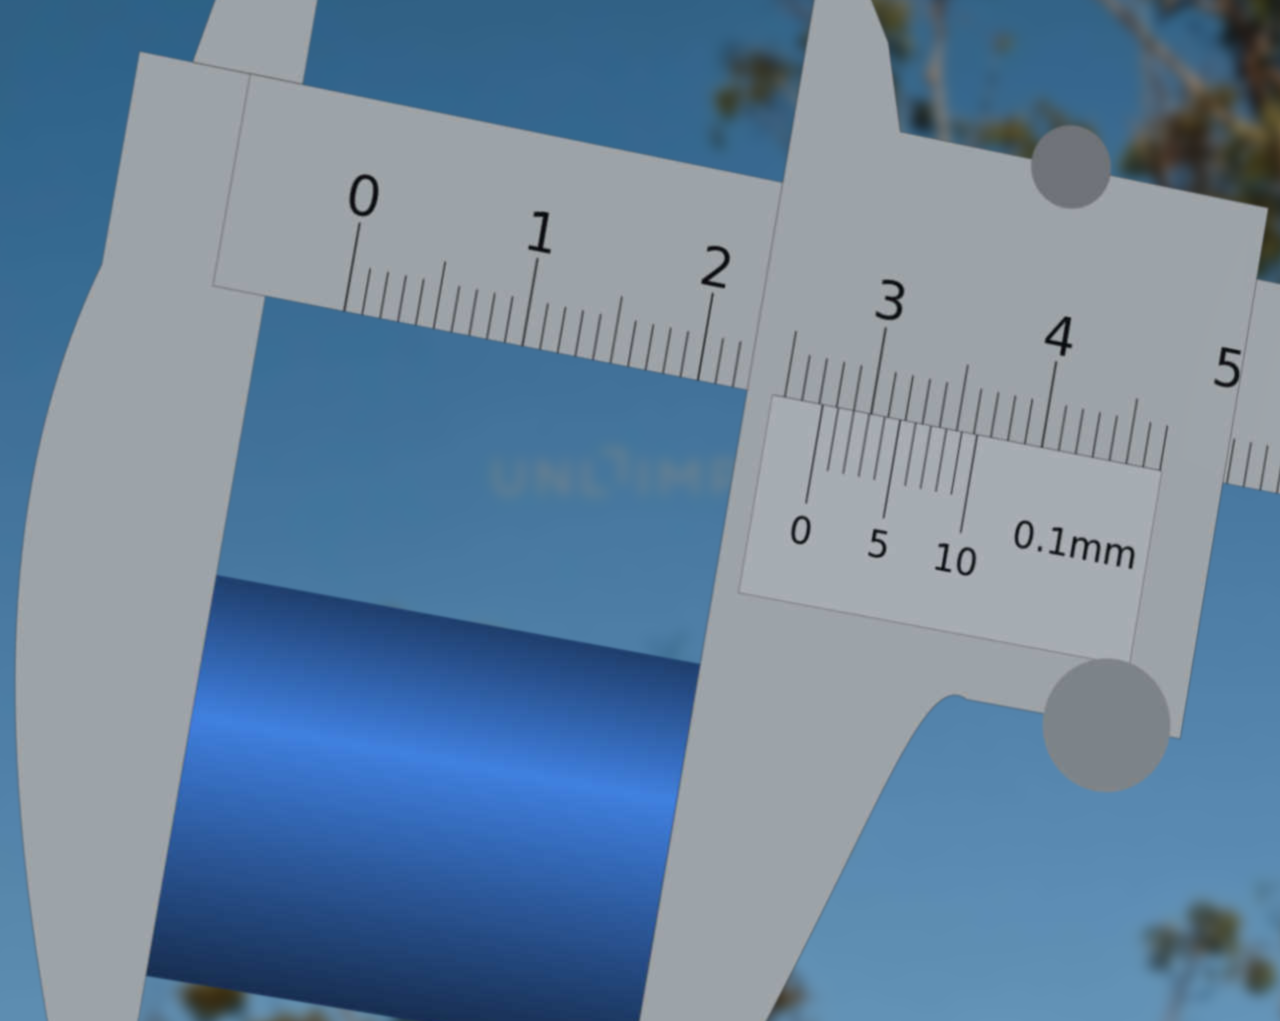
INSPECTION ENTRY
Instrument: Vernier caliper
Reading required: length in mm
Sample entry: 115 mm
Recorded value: 27.2 mm
